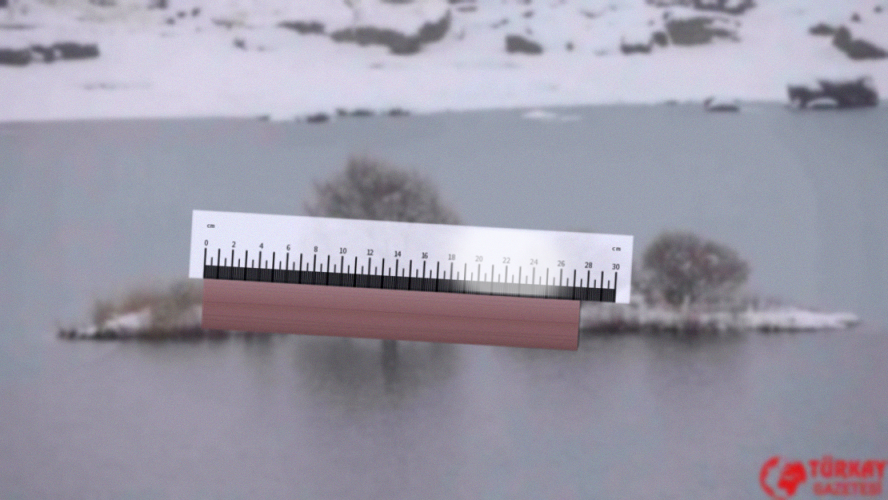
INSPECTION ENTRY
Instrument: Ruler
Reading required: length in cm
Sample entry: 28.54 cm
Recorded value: 27.5 cm
